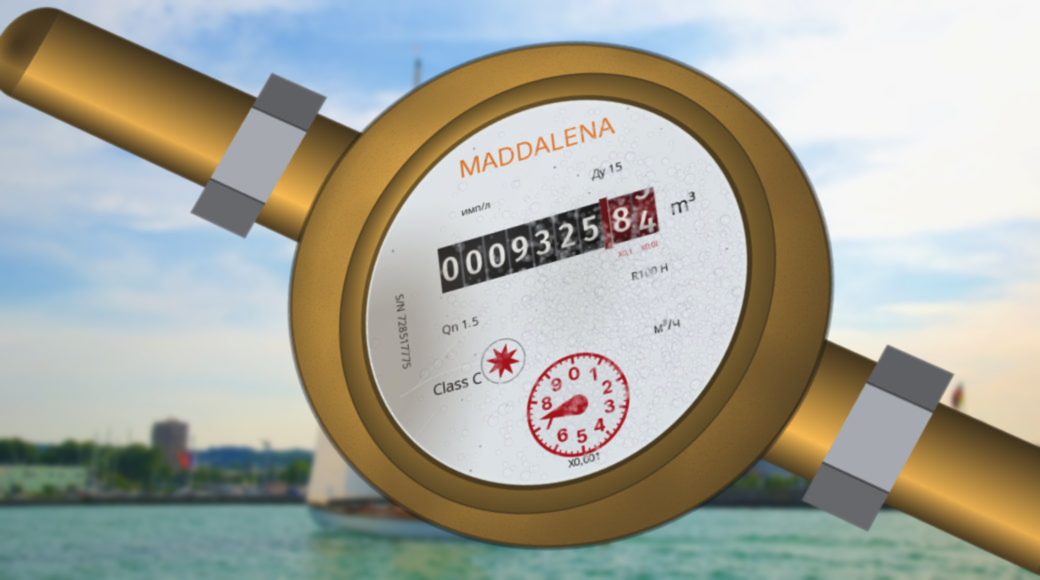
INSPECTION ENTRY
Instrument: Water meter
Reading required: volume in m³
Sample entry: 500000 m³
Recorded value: 9325.837 m³
